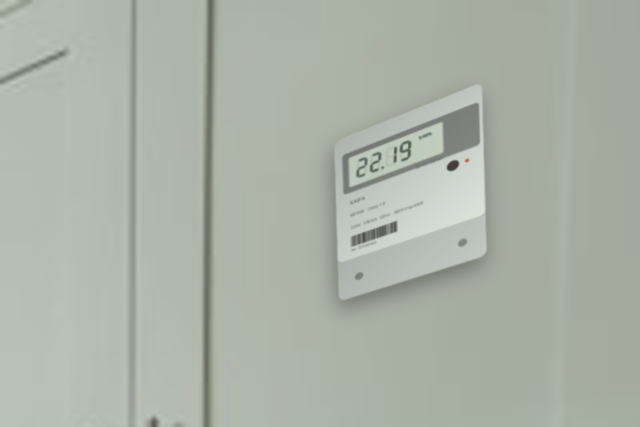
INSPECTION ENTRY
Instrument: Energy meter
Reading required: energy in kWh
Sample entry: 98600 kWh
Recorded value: 22.19 kWh
